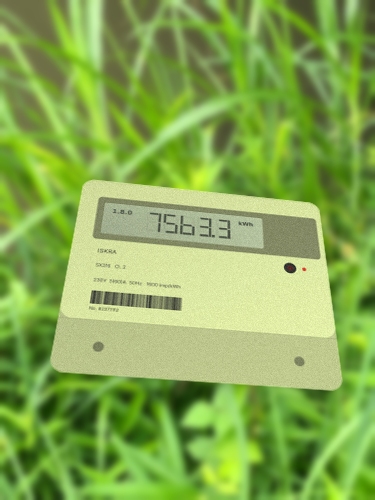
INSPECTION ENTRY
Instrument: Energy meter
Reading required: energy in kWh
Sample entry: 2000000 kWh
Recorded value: 7563.3 kWh
